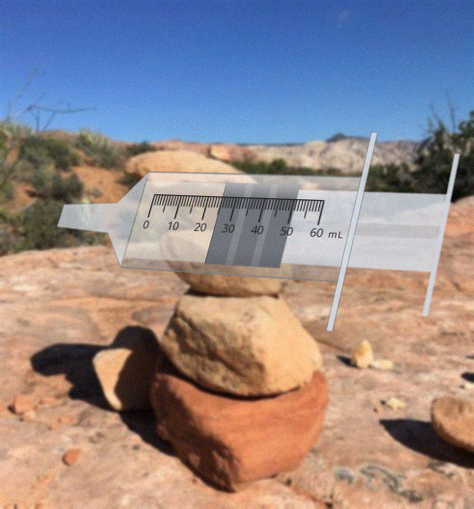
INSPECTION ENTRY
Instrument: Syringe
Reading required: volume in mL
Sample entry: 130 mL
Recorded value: 25 mL
